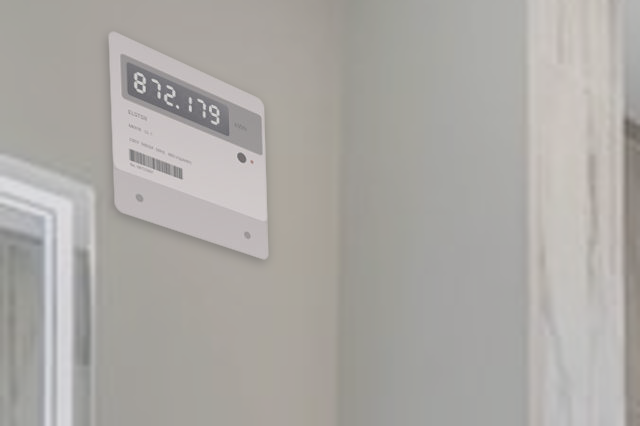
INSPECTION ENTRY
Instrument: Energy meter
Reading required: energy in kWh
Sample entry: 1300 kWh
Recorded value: 872.179 kWh
